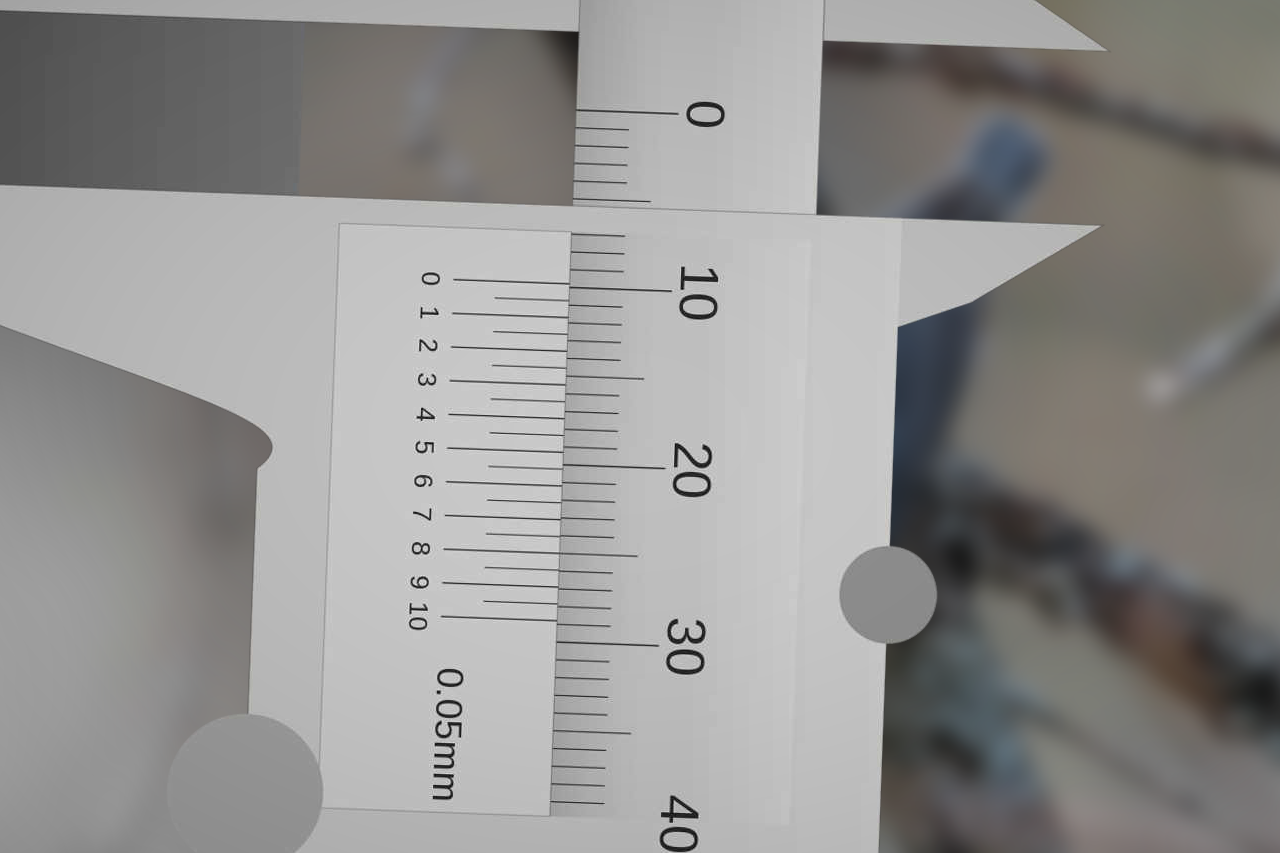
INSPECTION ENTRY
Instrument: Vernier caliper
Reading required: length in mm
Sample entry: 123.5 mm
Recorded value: 9.8 mm
